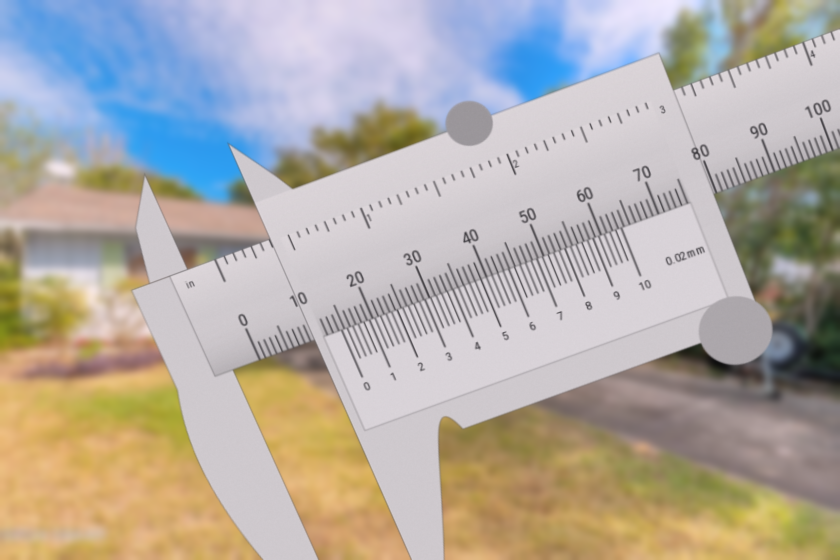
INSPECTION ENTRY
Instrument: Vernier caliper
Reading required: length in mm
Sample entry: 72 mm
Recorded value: 14.5 mm
